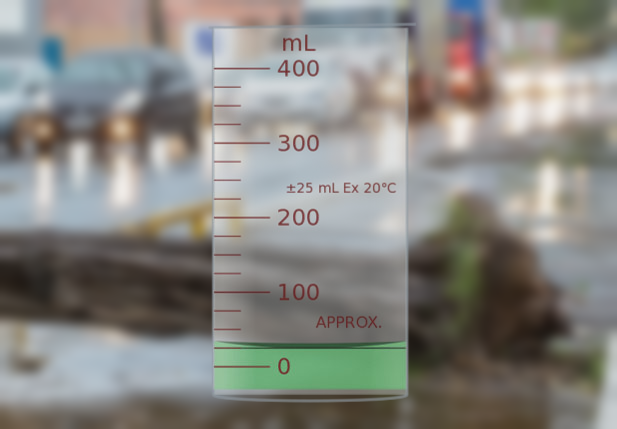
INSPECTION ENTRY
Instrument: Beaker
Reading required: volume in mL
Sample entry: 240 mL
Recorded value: 25 mL
